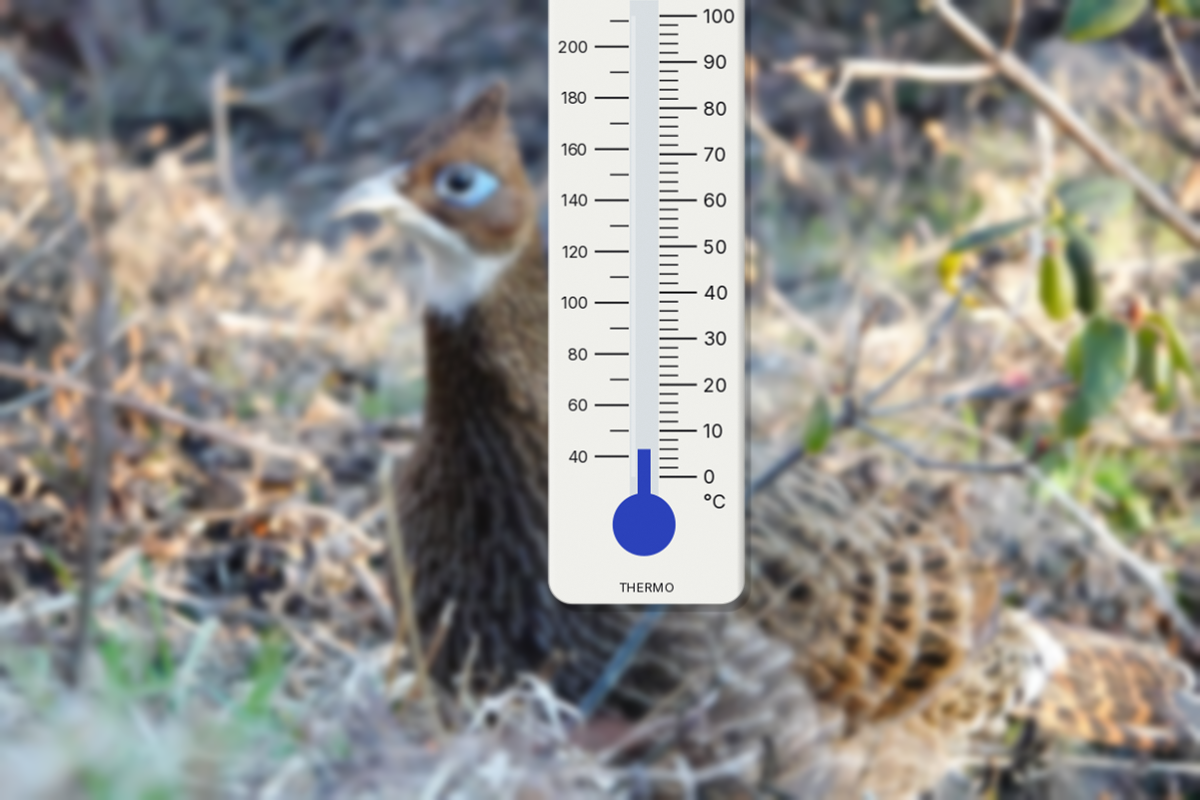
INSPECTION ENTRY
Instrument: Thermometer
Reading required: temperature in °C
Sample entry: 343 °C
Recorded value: 6 °C
